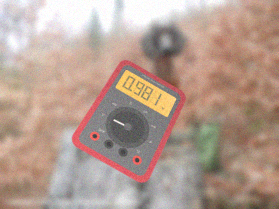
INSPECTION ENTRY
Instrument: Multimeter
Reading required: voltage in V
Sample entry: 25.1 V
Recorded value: 0.981 V
